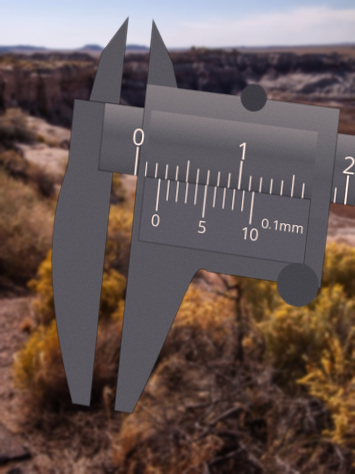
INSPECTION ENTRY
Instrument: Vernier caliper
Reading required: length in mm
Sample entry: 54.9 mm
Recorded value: 2.4 mm
